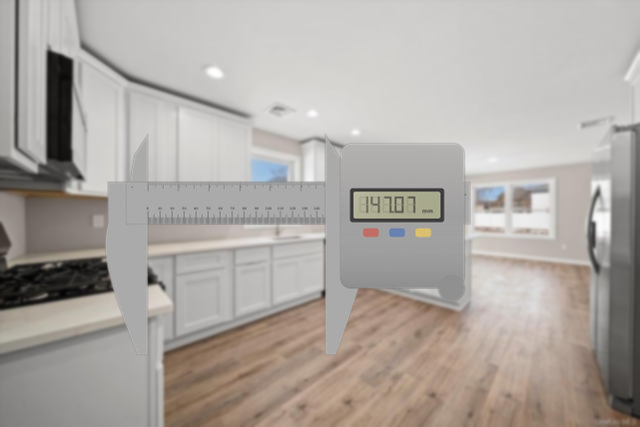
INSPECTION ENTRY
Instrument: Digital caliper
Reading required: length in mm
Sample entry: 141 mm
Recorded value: 147.07 mm
